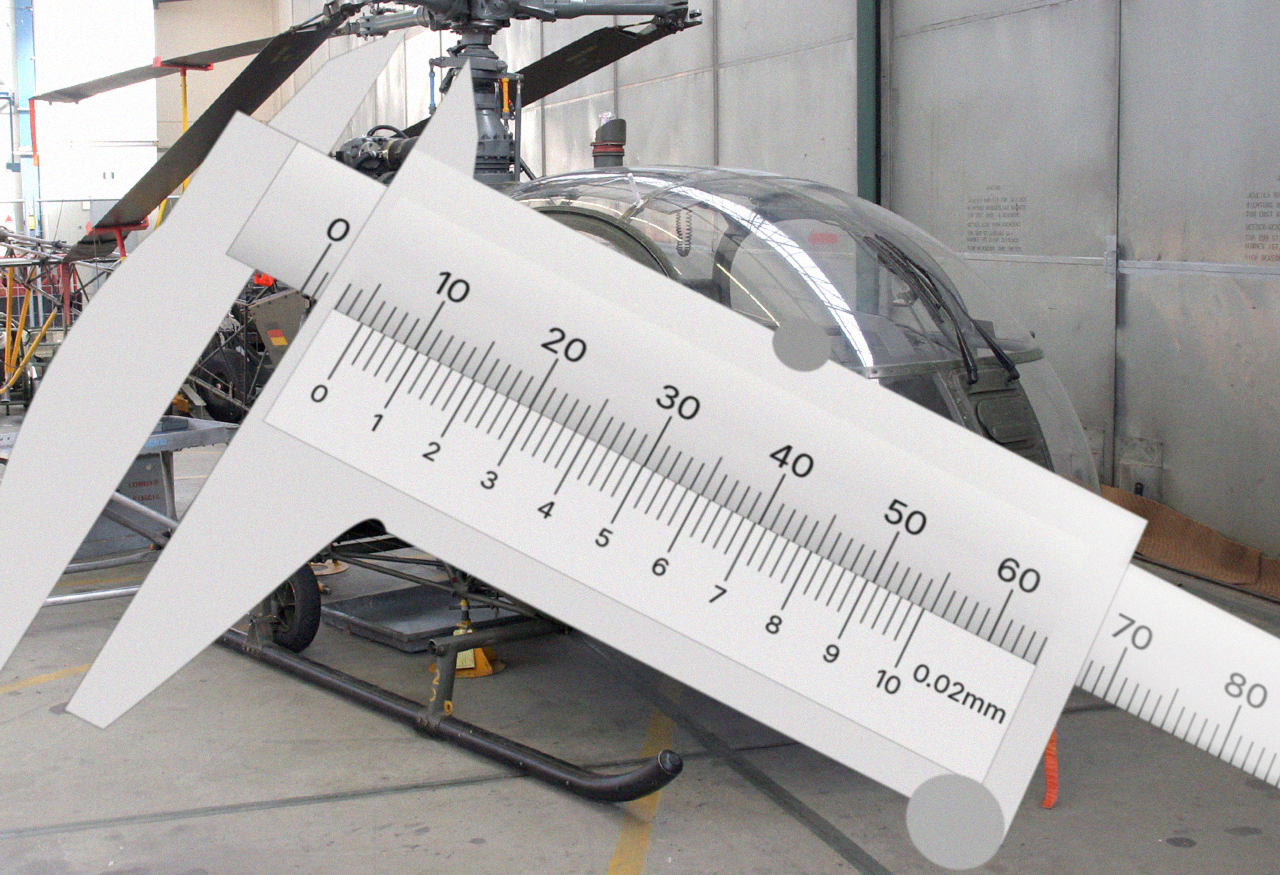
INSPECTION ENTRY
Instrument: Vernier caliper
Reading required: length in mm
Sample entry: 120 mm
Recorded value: 5.4 mm
